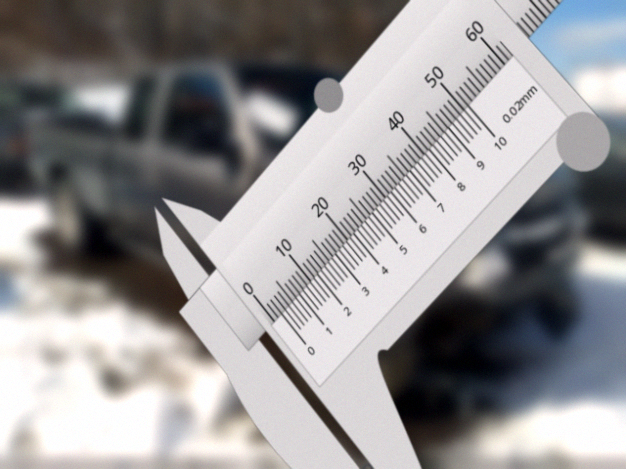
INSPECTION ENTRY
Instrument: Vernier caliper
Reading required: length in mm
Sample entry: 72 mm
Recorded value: 2.0 mm
